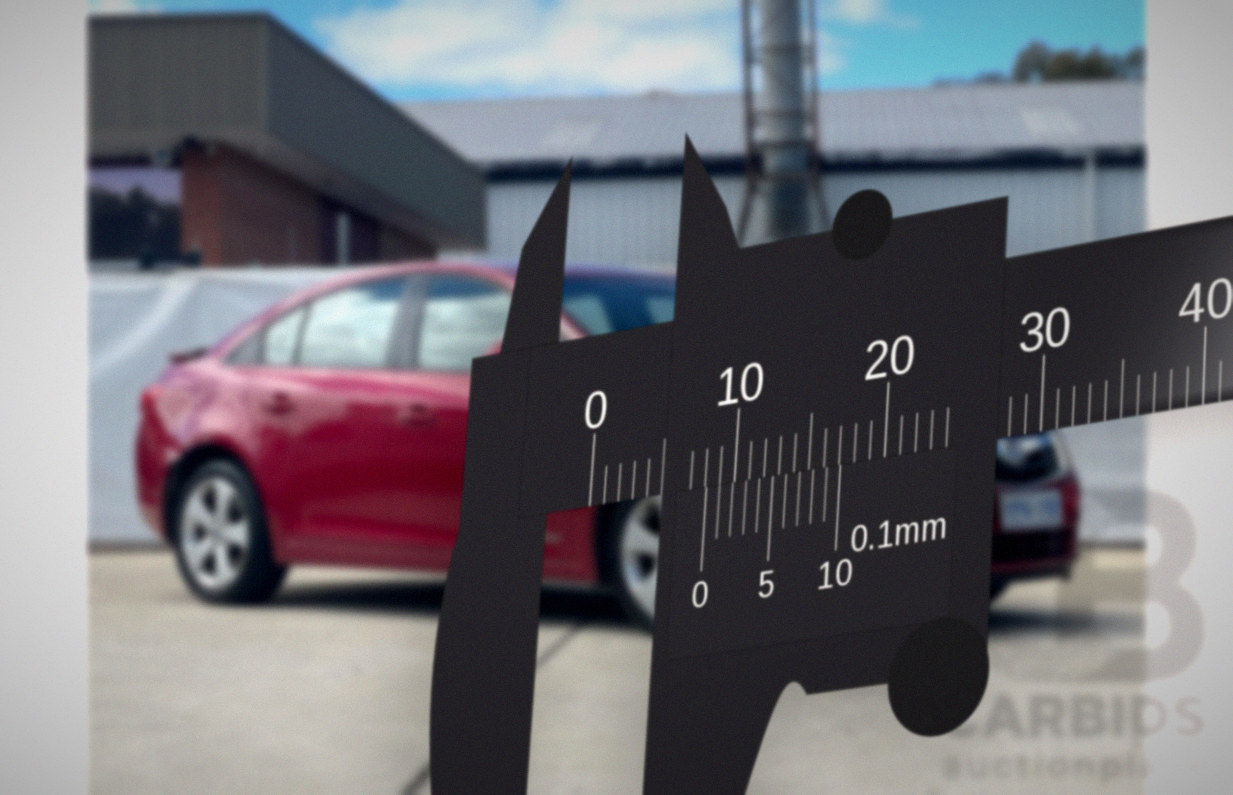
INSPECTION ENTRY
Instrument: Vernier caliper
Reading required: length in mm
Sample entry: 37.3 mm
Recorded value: 8.1 mm
